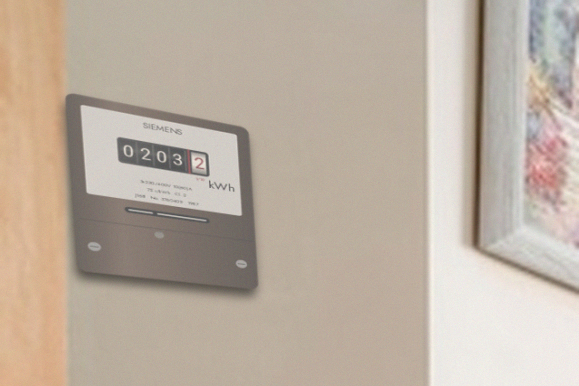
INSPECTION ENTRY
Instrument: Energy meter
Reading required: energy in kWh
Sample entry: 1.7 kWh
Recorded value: 203.2 kWh
